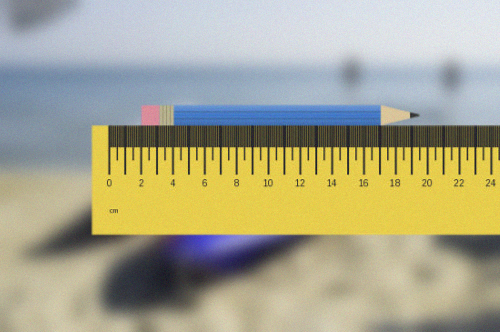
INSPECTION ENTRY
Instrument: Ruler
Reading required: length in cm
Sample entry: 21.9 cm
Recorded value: 17.5 cm
